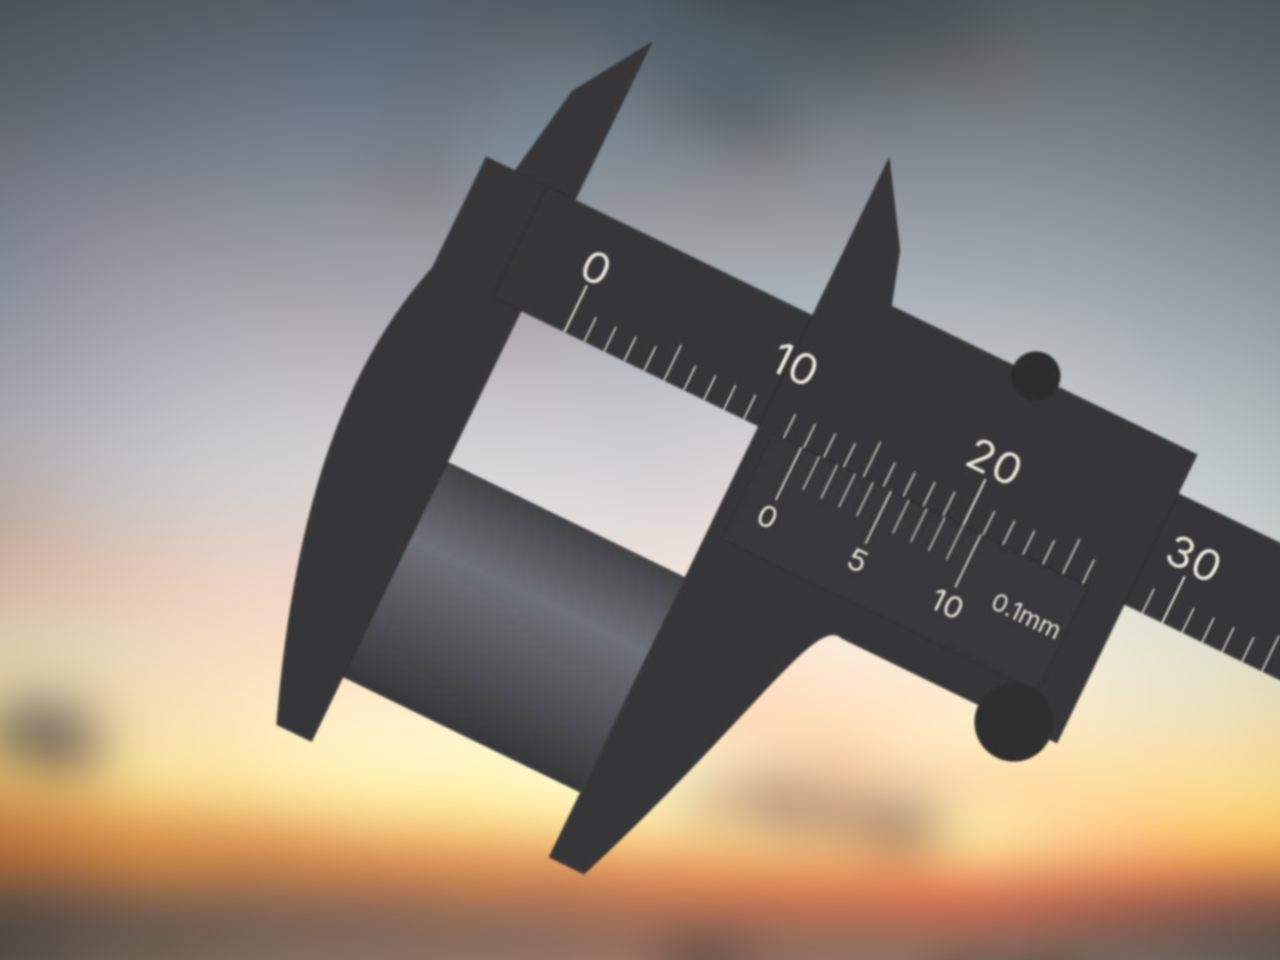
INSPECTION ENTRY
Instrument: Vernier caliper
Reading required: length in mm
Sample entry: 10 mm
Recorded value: 11.9 mm
